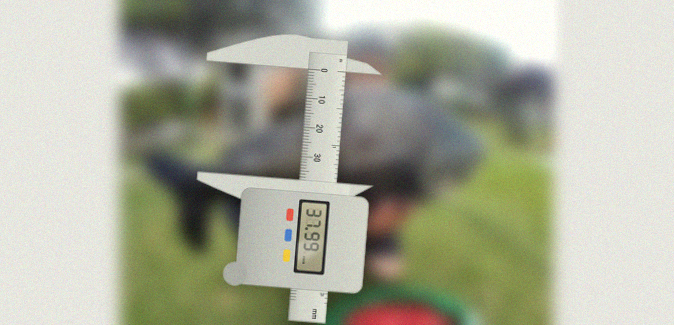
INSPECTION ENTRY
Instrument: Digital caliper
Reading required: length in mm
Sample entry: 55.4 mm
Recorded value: 37.99 mm
